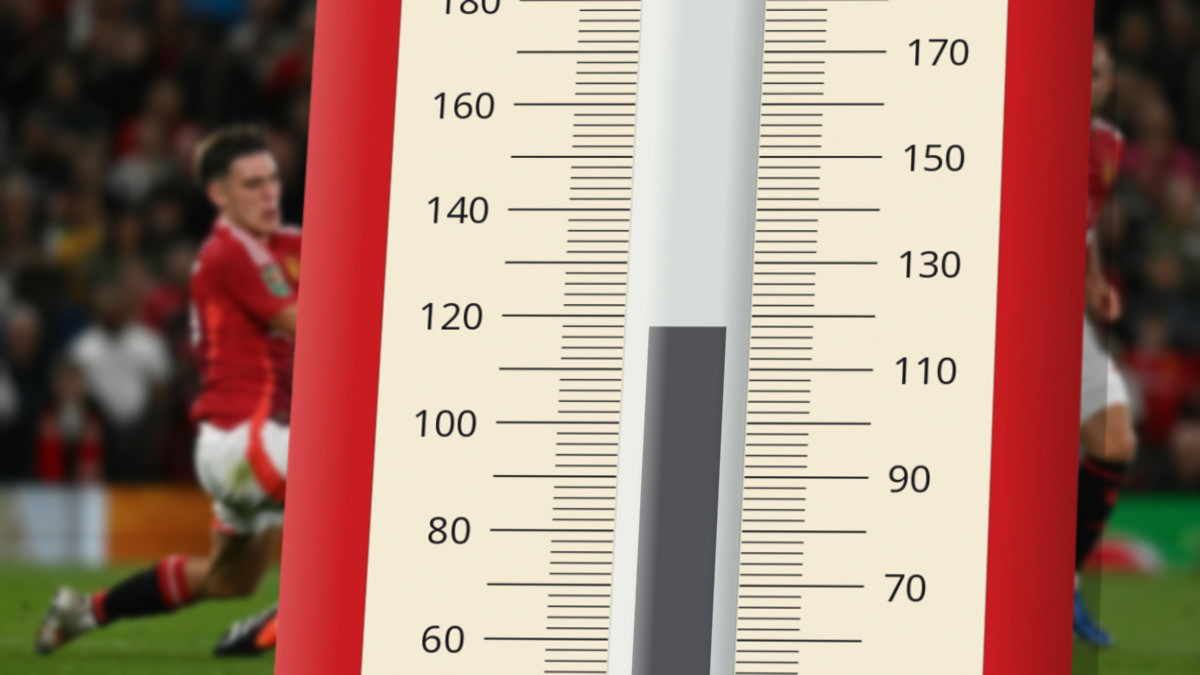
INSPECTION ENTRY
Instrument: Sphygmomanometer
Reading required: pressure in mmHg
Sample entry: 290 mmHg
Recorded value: 118 mmHg
